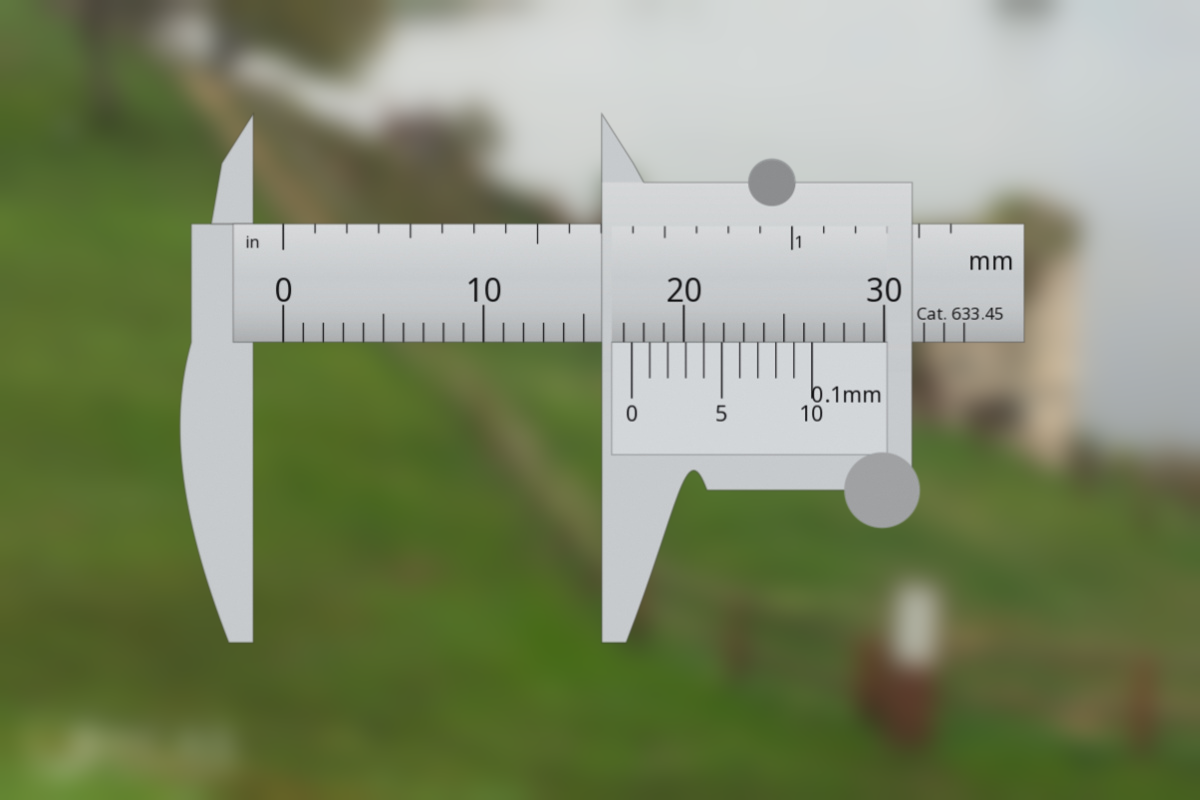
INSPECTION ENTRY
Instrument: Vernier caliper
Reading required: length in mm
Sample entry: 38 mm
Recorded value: 17.4 mm
